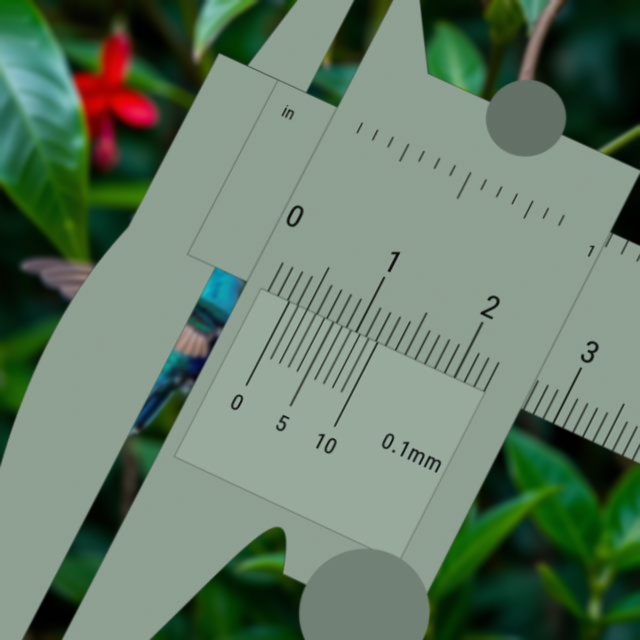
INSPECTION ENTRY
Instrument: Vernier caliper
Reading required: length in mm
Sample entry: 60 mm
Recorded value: 3.2 mm
